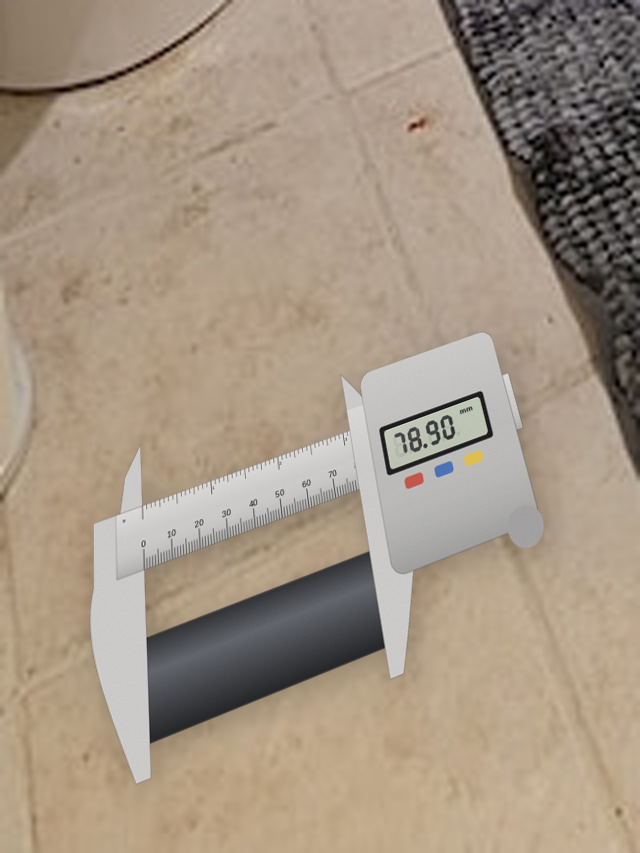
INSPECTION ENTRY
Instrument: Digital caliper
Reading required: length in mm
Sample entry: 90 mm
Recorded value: 78.90 mm
